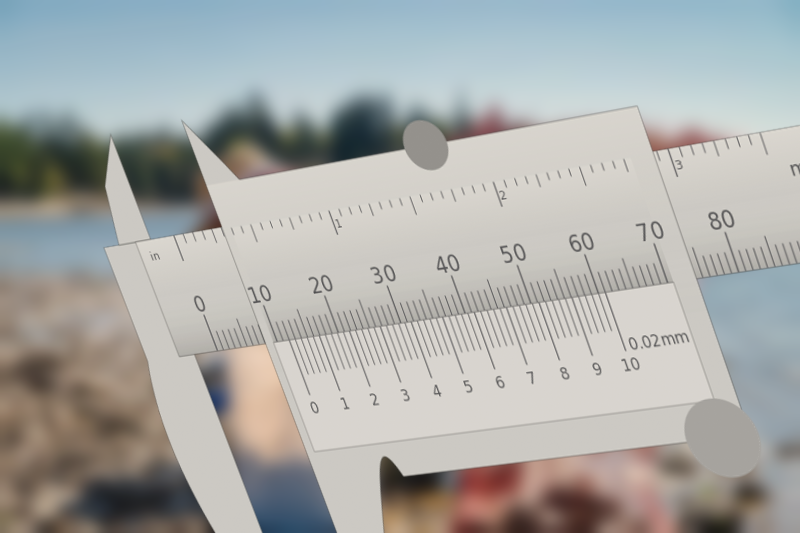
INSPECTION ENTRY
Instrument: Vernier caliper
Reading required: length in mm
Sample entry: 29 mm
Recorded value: 12.0 mm
